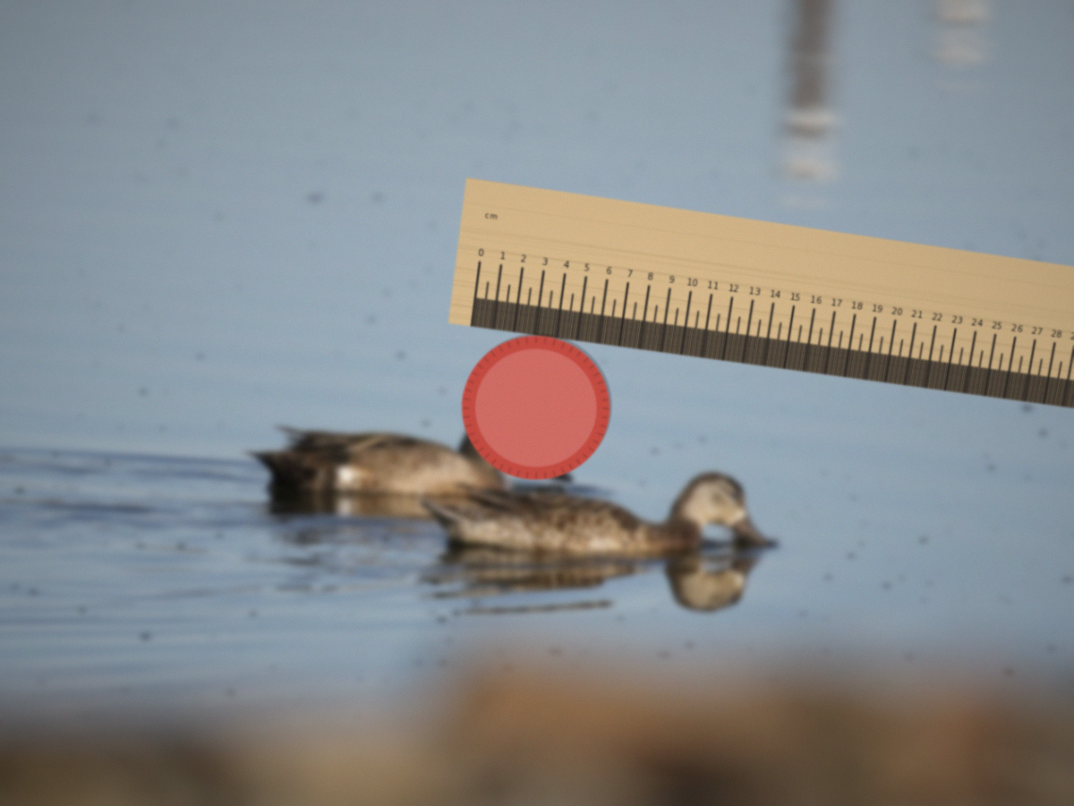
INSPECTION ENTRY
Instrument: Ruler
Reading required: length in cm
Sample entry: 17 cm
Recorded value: 7 cm
